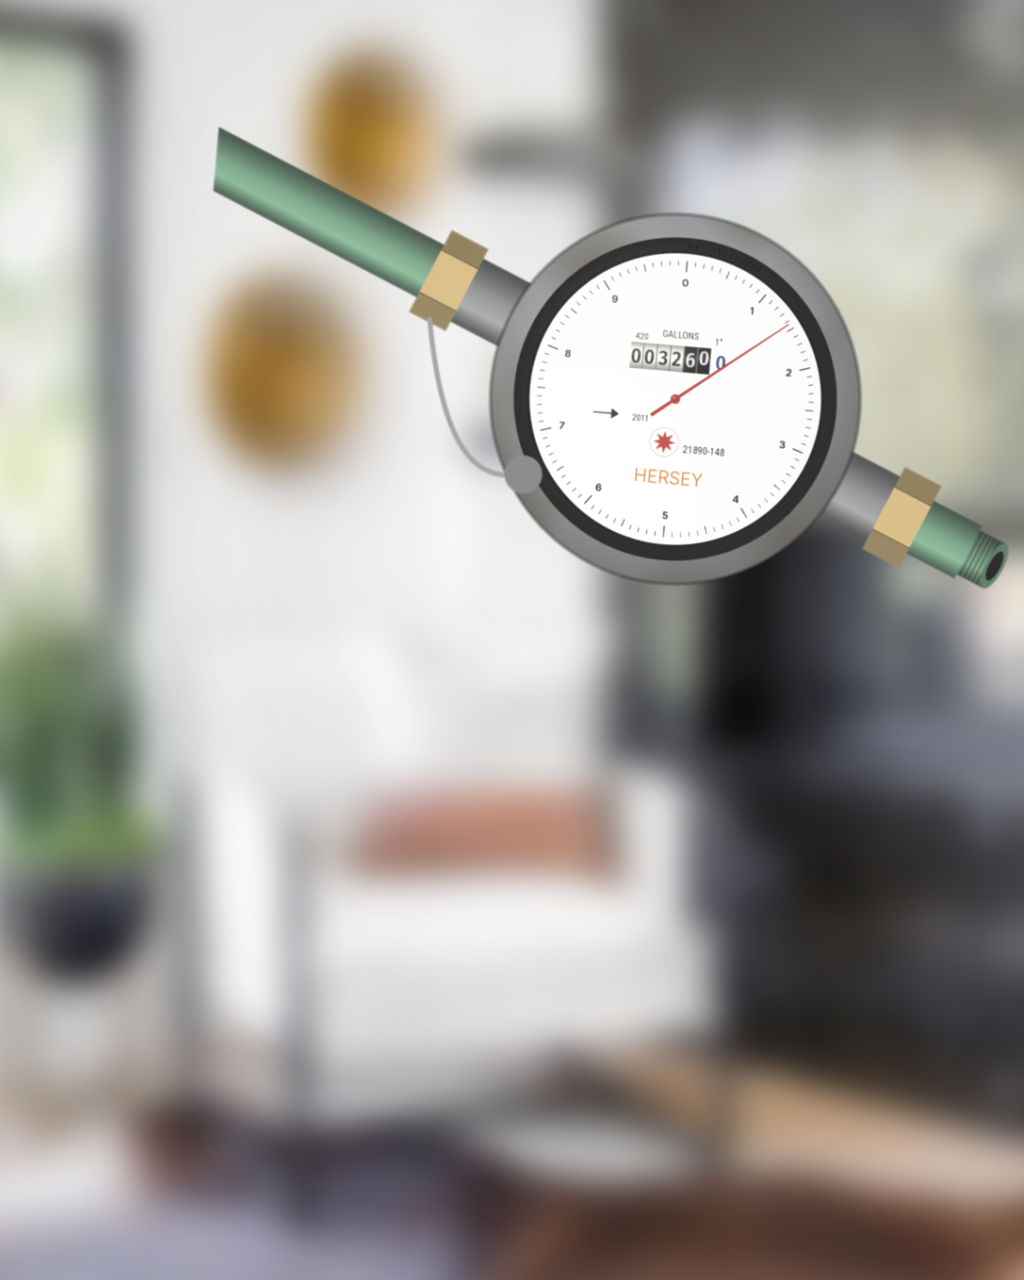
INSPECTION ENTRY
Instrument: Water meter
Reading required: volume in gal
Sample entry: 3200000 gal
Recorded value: 32601.4 gal
